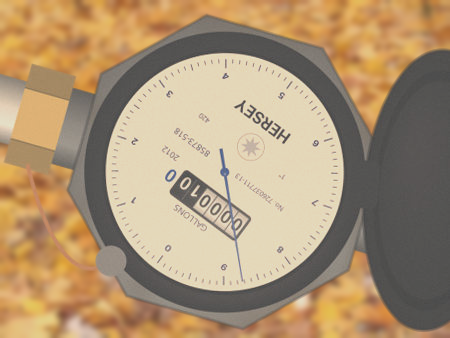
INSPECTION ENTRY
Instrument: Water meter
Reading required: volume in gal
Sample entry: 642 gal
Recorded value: 98.7 gal
